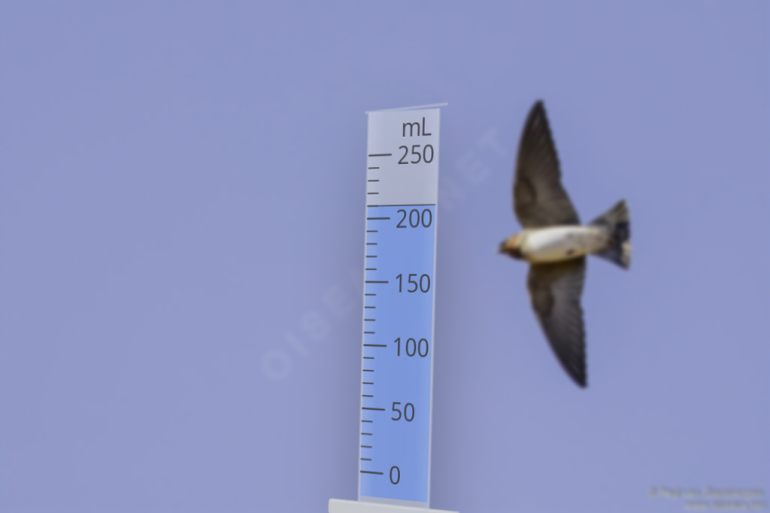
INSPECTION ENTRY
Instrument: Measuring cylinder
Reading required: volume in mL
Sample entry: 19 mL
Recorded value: 210 mL
